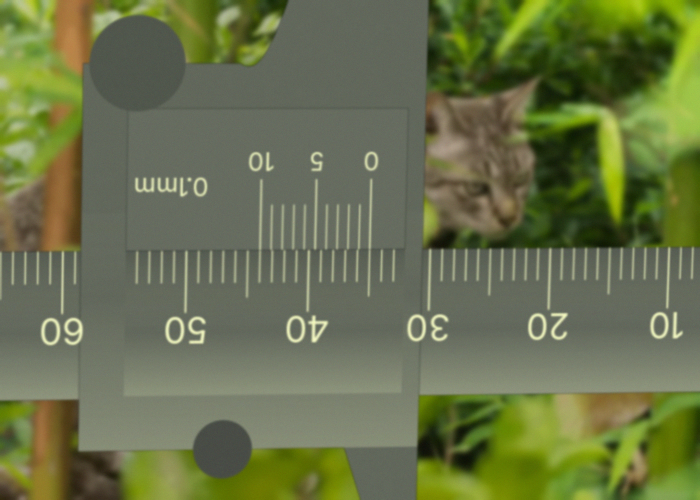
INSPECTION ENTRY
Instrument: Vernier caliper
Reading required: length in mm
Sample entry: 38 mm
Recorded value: 35.0 mm
